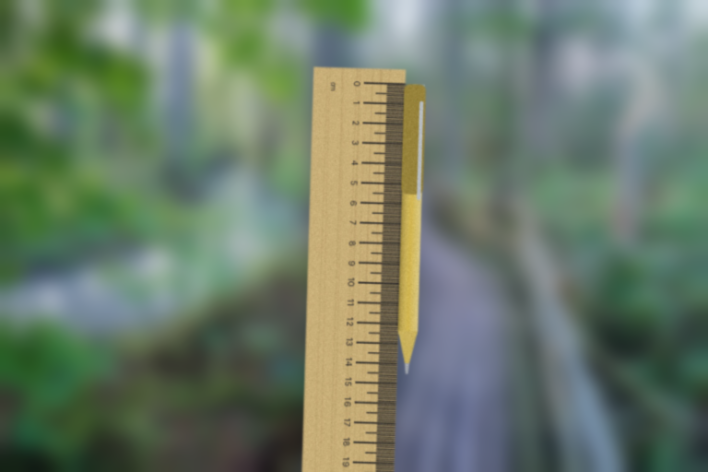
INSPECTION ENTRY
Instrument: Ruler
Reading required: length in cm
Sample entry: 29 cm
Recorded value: 14.5 cm
